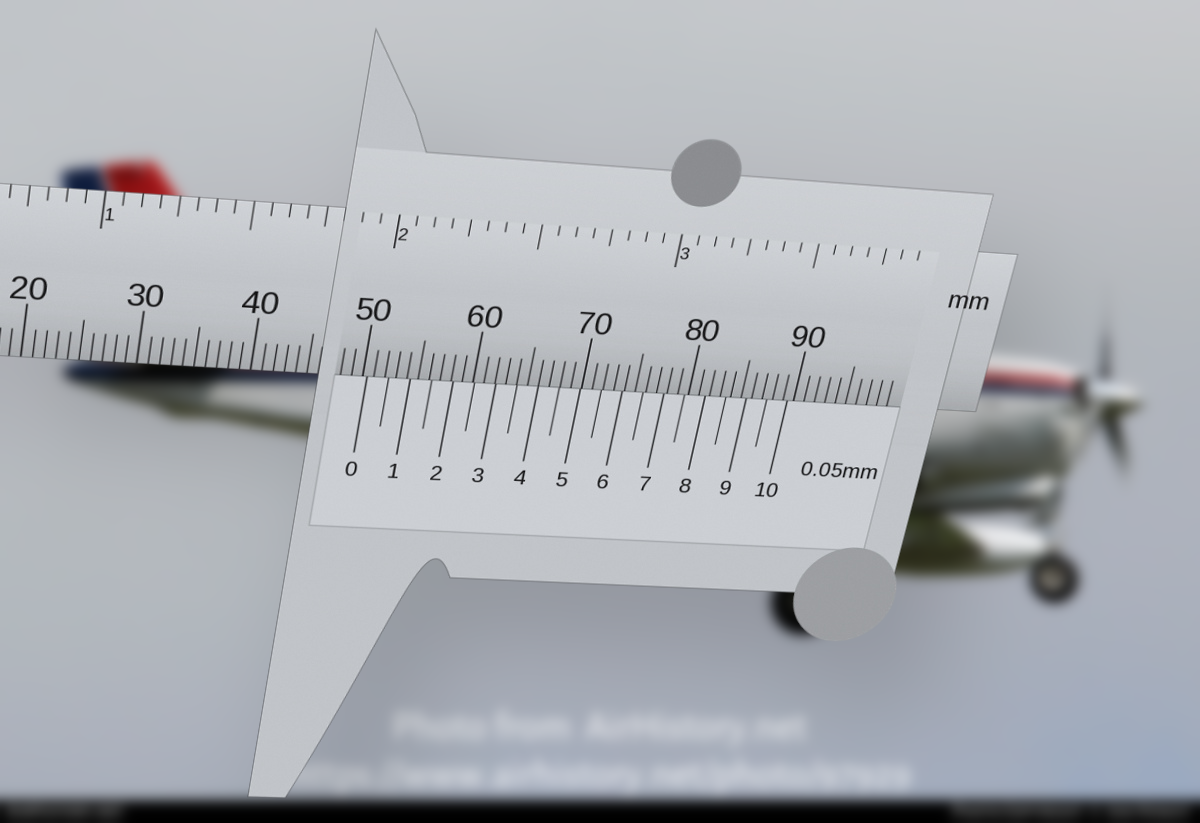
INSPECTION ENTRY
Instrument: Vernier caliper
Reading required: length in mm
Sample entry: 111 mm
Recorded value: 50.4 mm
